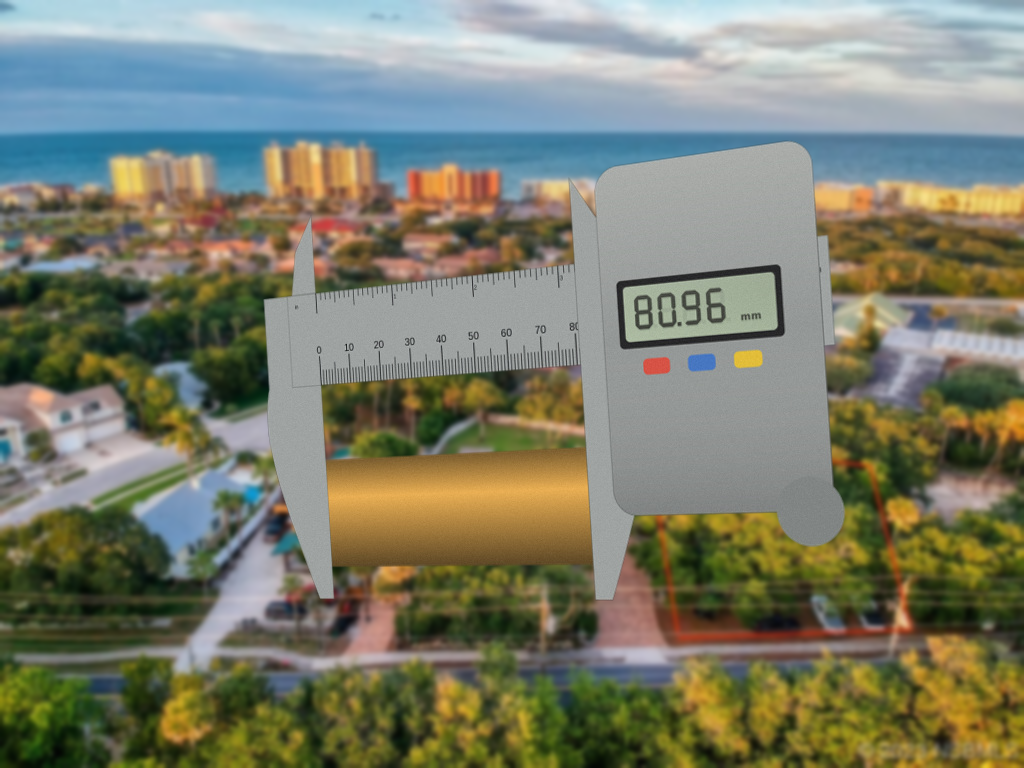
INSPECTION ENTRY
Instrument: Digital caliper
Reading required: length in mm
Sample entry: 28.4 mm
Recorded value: 80.96 mm
